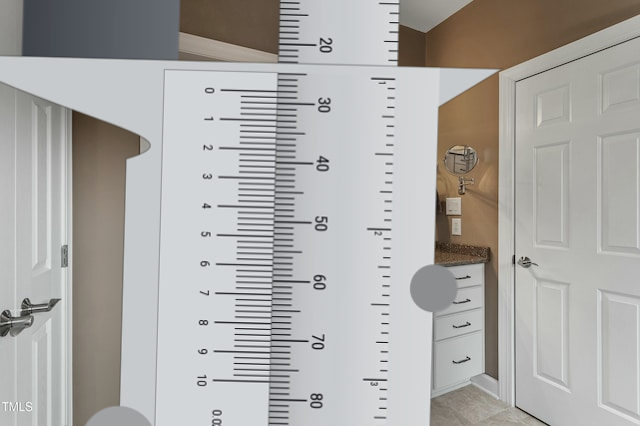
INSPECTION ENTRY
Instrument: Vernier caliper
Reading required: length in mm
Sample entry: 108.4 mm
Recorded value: 28.0 mm
